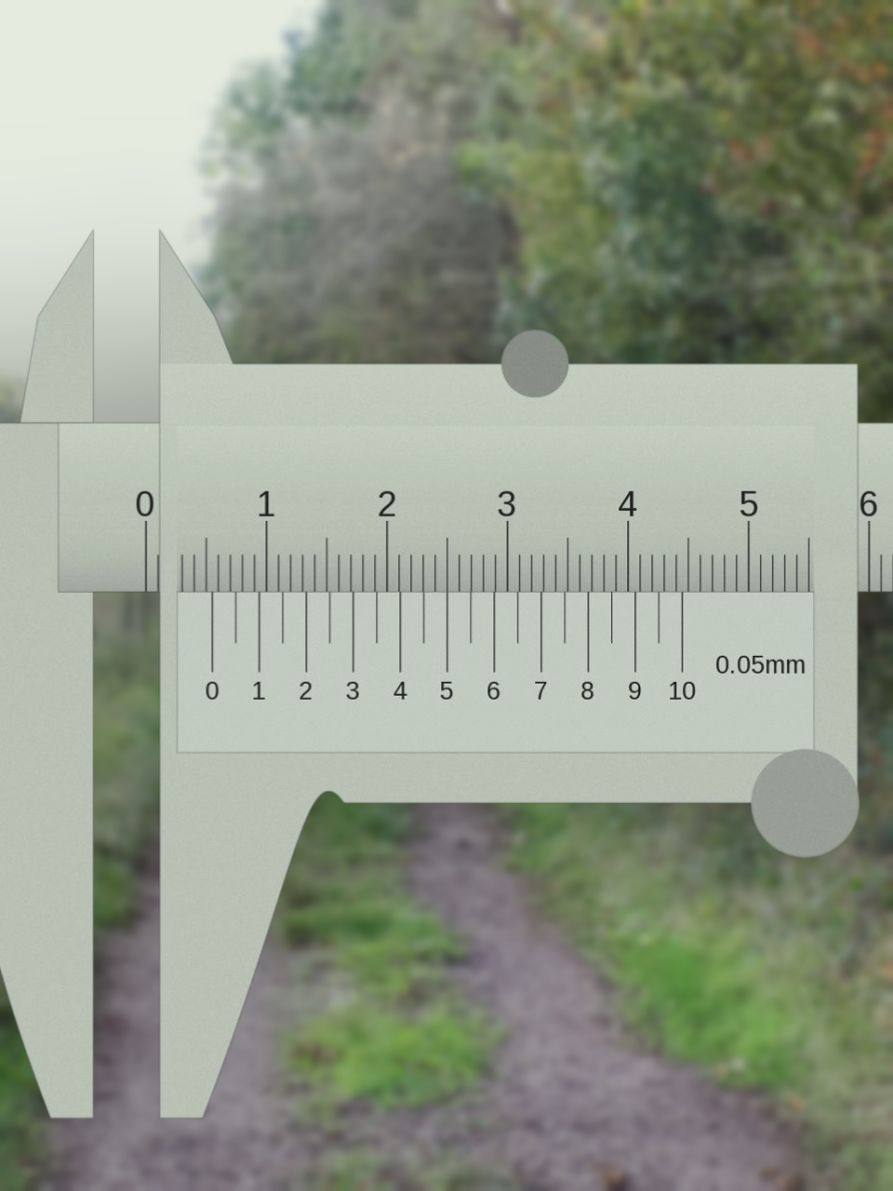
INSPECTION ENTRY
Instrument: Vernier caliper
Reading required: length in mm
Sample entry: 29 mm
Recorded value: 5.5 mm
